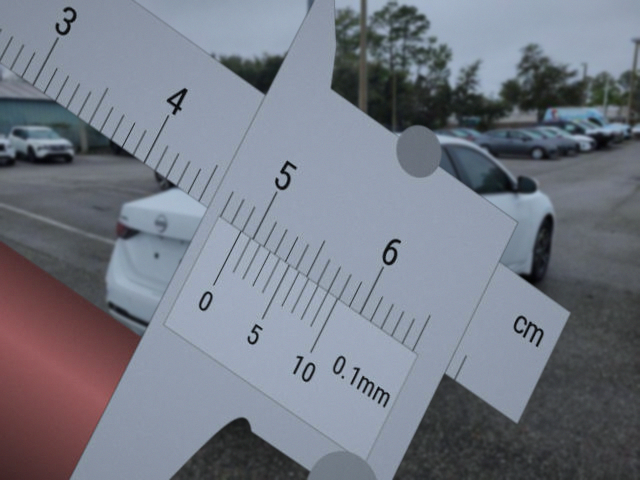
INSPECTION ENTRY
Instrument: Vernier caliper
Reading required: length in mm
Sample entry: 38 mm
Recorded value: 48.9 mm
